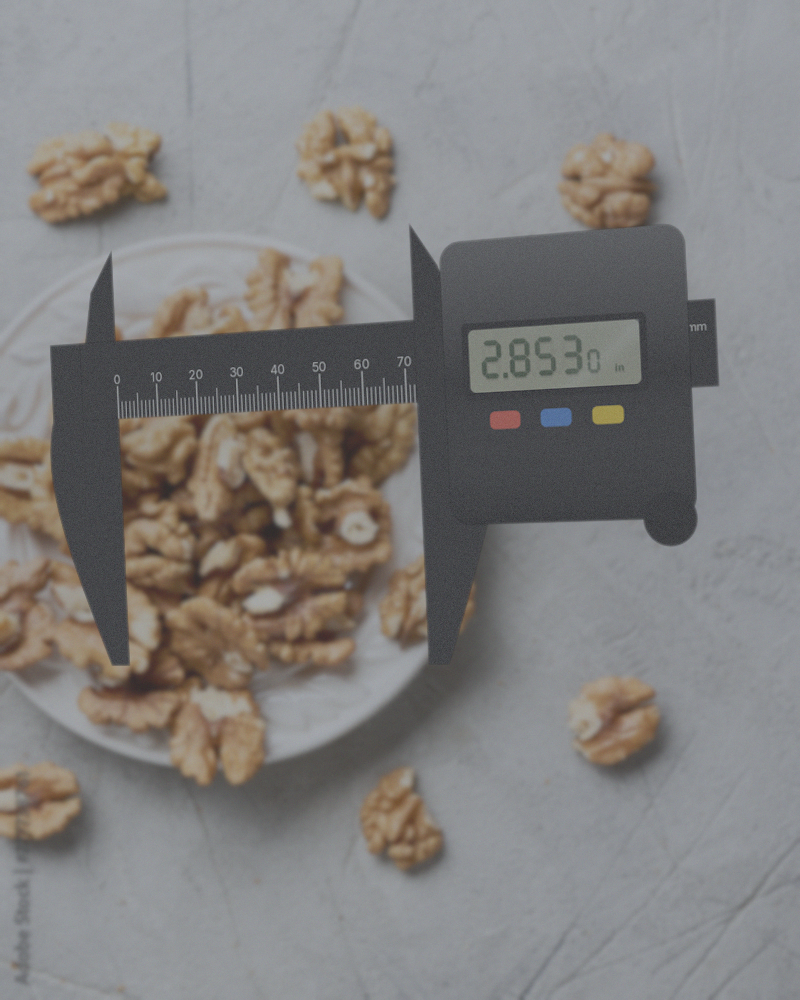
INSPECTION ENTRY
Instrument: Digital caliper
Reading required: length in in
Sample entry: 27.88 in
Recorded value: 2.8530 in
